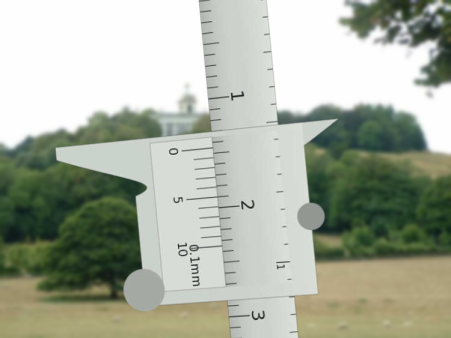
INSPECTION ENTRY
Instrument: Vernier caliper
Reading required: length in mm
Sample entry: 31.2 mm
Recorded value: 14.5 mm
